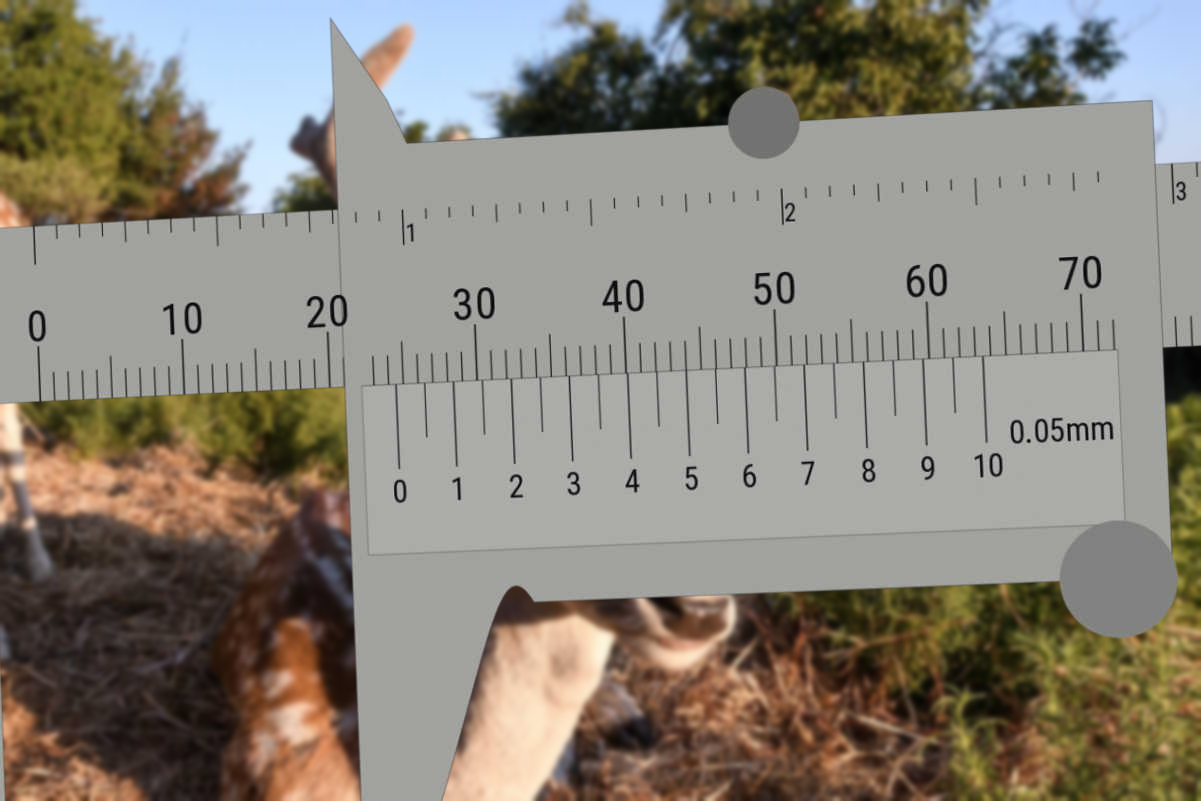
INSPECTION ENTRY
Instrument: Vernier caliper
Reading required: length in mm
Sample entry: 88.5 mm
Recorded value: 24.5 mm
